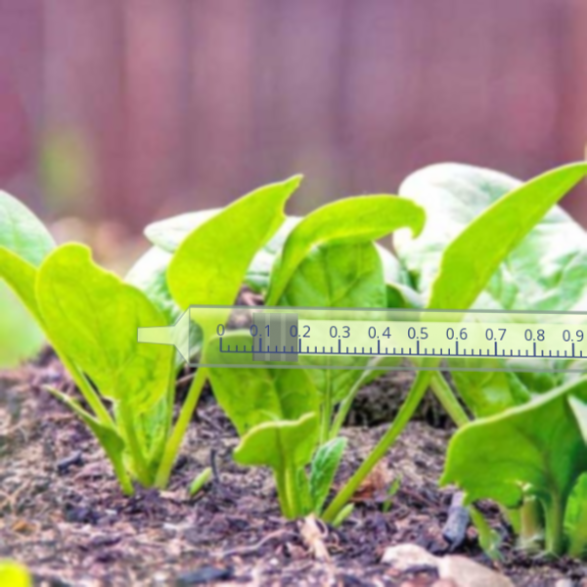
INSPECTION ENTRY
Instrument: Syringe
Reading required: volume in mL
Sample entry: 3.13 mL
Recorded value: 0.08 mL
